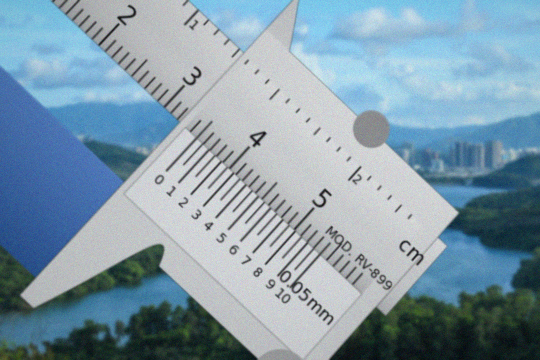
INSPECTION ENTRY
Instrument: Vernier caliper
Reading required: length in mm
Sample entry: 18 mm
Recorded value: 35.0 mm
